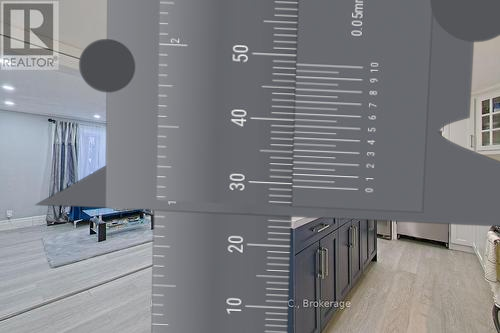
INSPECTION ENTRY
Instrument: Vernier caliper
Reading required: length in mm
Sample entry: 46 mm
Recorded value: 29.6 mm
